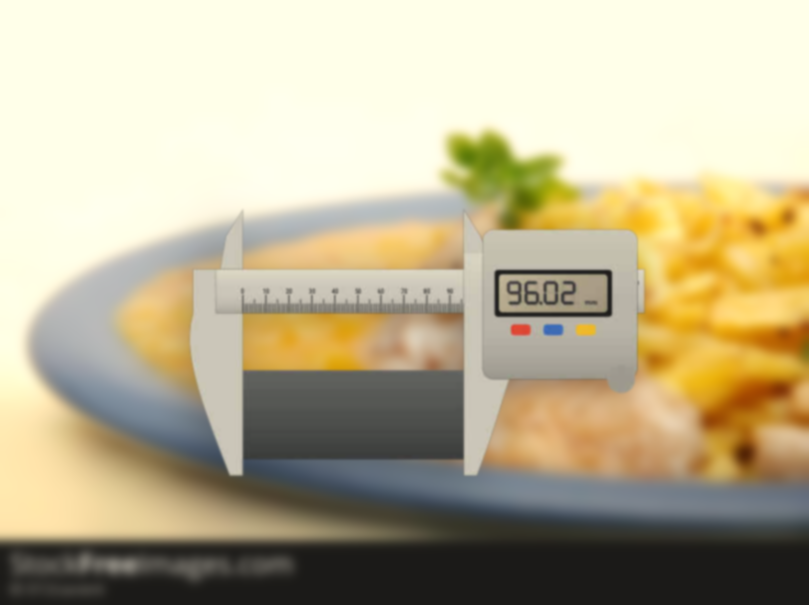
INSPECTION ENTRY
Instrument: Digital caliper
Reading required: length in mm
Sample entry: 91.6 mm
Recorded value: 96.02 mm
